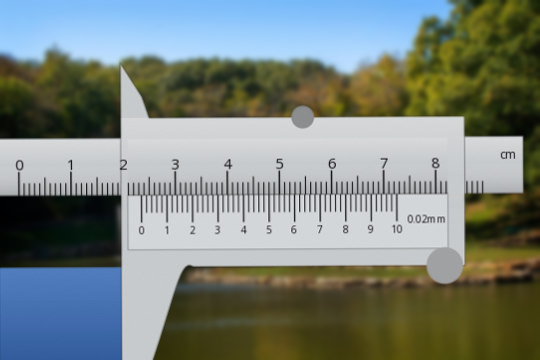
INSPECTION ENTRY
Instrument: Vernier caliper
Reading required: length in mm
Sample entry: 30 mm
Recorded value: 23.5 mm
